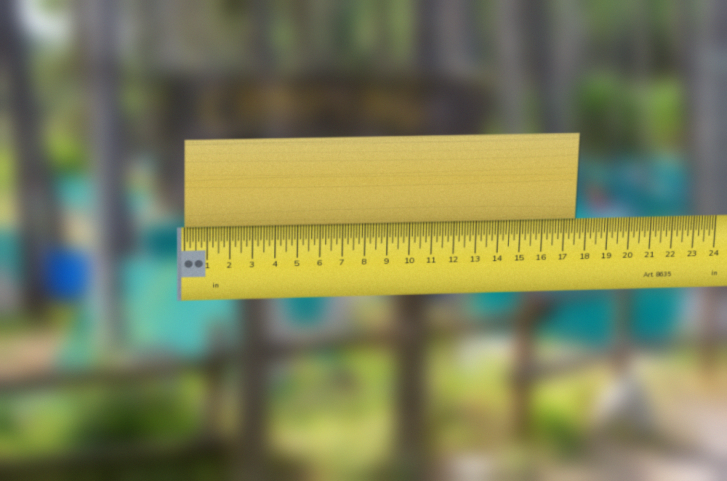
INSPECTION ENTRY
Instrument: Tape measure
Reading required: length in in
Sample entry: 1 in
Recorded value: 17.5 in
